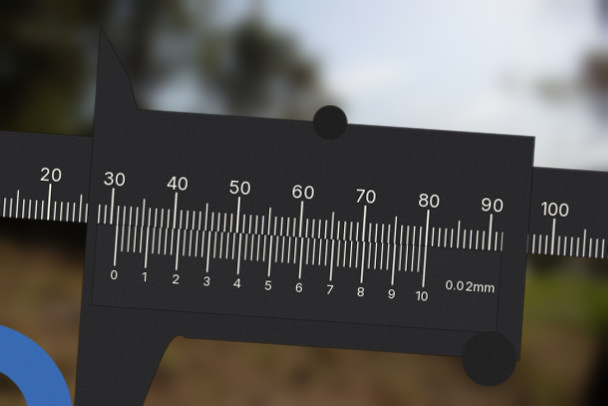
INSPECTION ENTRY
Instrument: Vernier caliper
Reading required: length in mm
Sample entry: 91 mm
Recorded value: 31.0 mm
